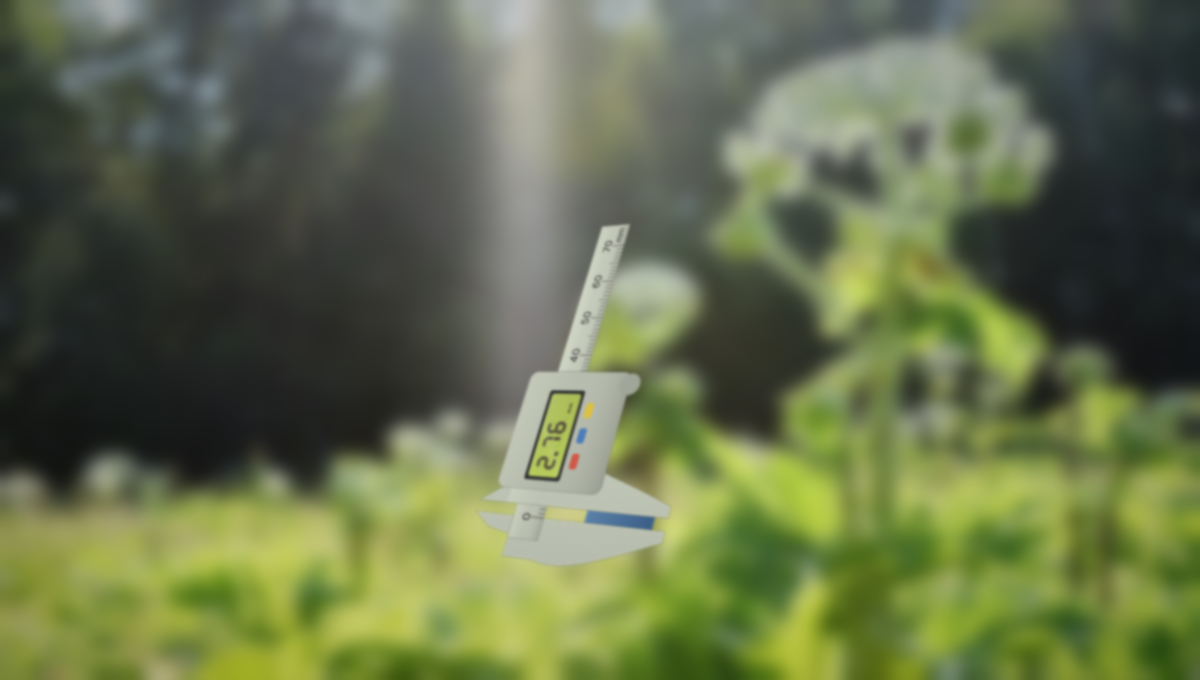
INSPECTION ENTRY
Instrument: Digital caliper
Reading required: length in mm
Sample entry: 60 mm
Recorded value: 2.76 mm
